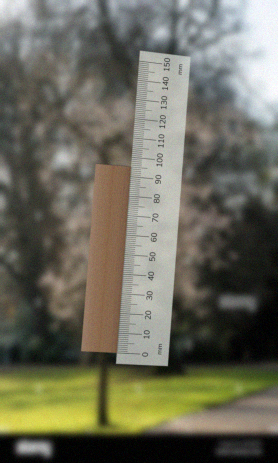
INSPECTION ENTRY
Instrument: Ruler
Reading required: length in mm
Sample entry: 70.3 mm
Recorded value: 95 mm
